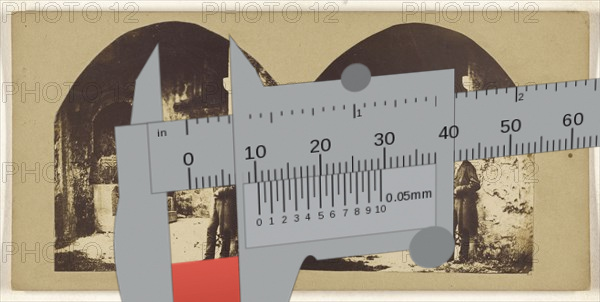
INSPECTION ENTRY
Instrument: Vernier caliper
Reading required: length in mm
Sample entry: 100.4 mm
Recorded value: 10.4 mm
